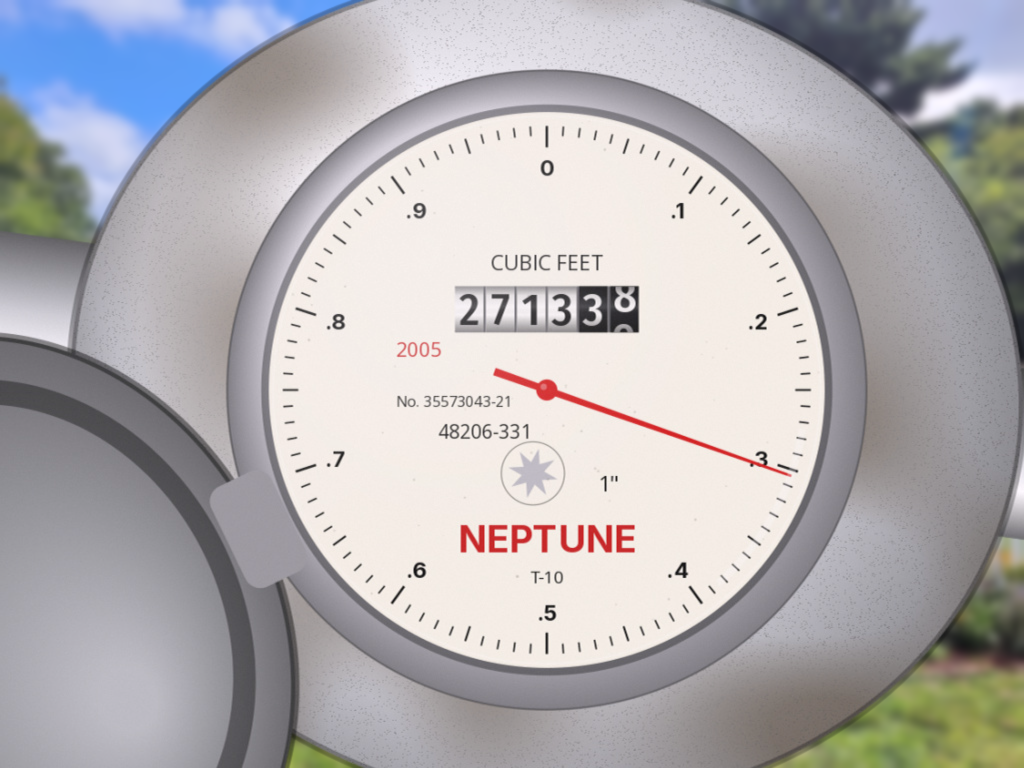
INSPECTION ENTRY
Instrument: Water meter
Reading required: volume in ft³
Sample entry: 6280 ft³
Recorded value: 271338.30 ft³
